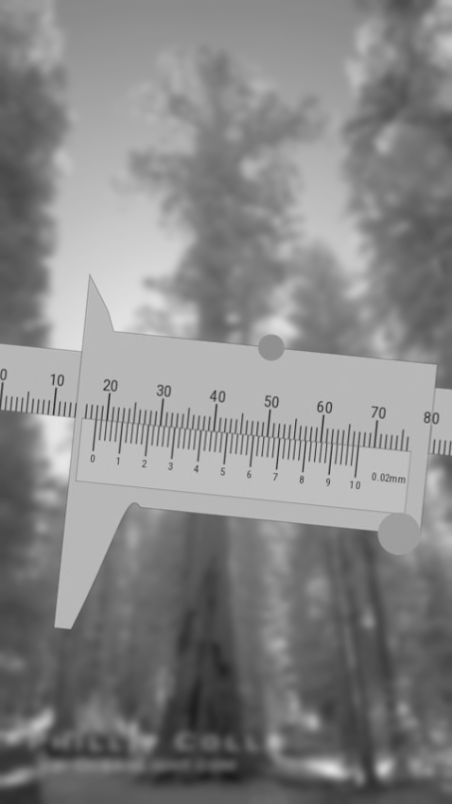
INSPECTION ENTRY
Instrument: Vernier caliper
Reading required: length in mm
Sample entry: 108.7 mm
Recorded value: 18.0 mm
